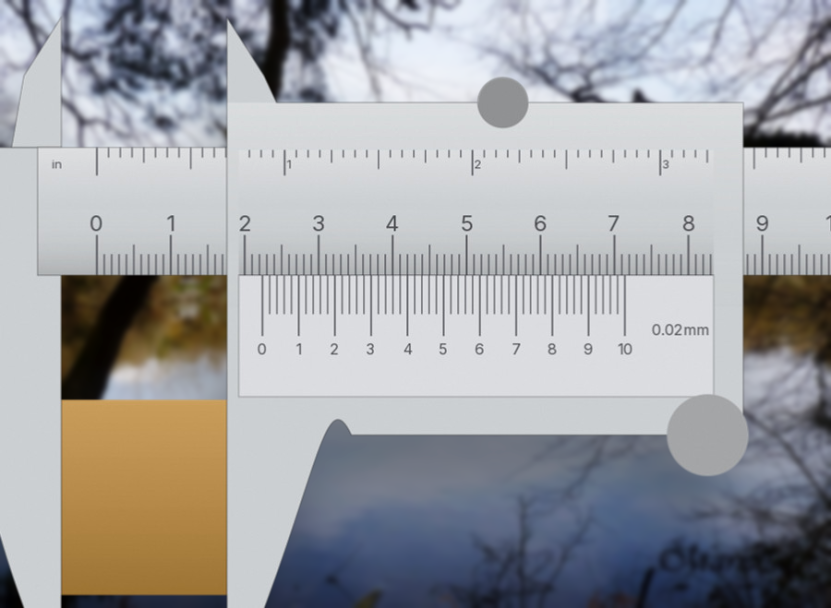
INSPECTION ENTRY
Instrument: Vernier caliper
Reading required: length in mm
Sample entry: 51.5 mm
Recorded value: 22.4 mm
